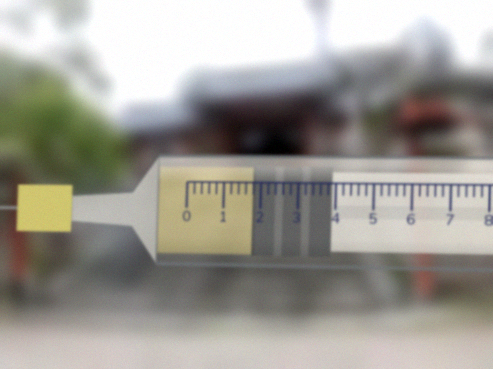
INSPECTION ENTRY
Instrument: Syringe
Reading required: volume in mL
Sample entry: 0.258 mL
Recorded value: 1.8 mL
